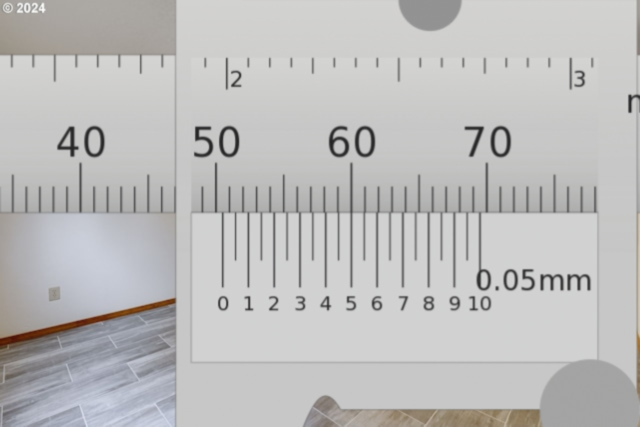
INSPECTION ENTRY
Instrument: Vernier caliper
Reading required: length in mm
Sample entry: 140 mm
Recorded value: 50.5 mm
